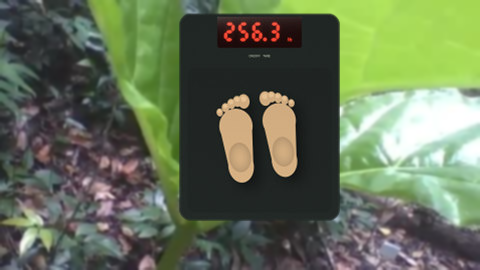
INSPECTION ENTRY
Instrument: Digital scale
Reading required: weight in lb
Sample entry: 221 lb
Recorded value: 256.3 lb
